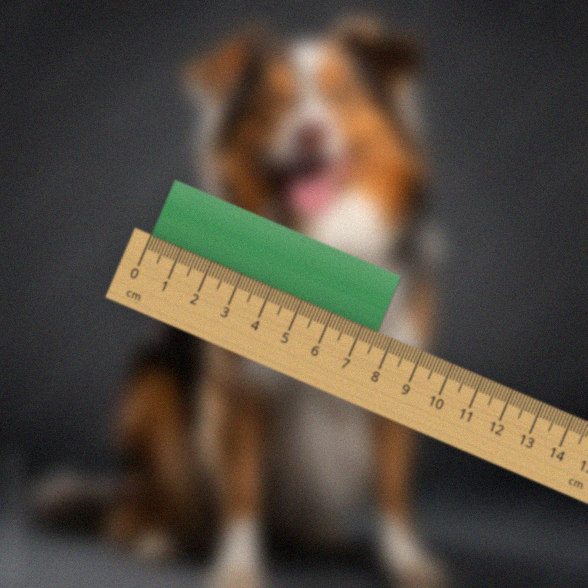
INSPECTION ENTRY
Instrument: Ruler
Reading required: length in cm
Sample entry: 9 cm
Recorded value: 7.5 cm
